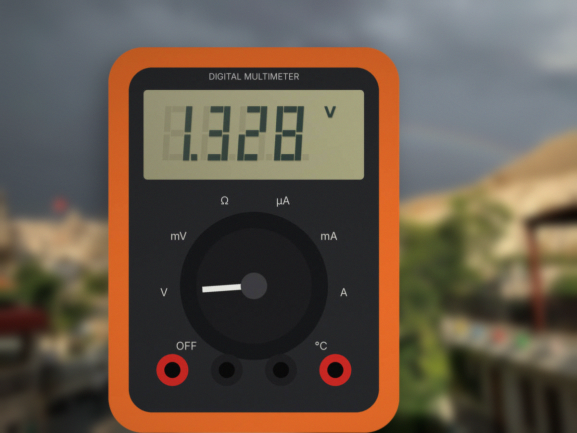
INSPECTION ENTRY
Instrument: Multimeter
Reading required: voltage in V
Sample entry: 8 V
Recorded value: 1.328 V
